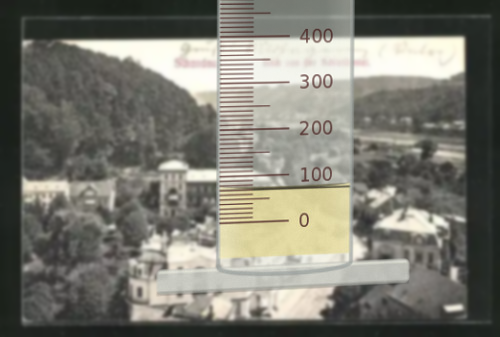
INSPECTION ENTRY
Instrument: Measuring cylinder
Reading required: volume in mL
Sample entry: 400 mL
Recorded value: 70 mL
